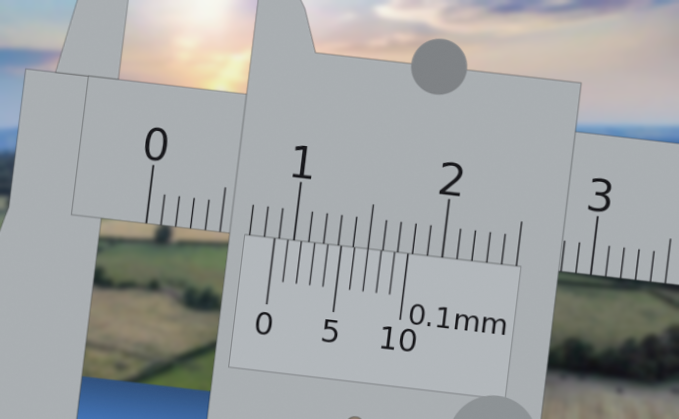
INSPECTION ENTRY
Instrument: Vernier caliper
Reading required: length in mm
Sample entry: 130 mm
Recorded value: 8.7 mm
